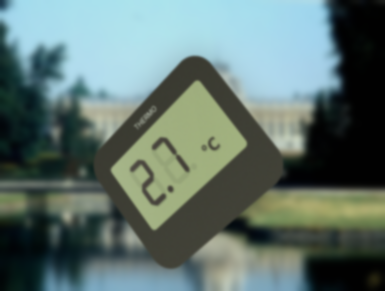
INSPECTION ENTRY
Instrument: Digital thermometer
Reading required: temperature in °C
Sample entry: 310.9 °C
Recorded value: 2.7 °C
